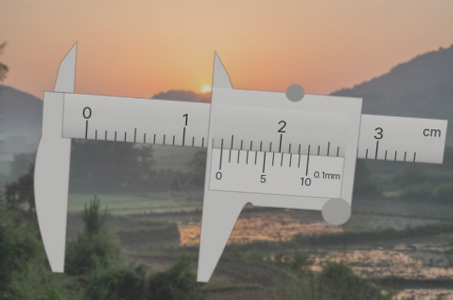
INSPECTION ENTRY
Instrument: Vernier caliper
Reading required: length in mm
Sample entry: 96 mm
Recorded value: 14.0 mm
